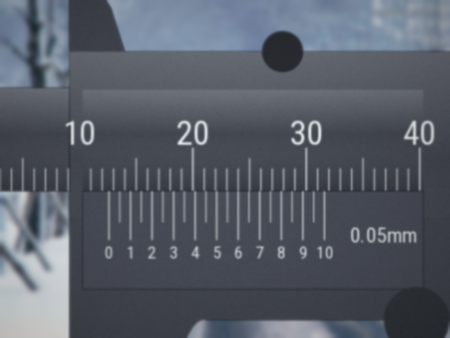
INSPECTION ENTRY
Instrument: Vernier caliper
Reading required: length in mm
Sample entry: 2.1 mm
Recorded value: 12.6 mm
